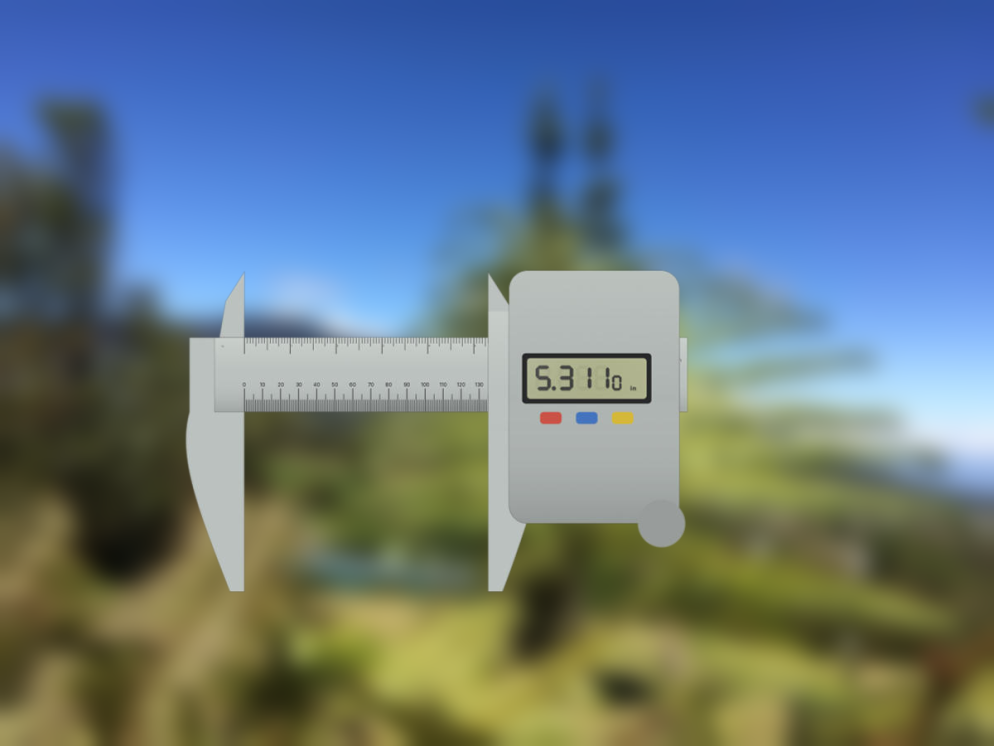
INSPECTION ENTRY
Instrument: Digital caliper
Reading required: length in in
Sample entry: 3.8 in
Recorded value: 5.3110 in
